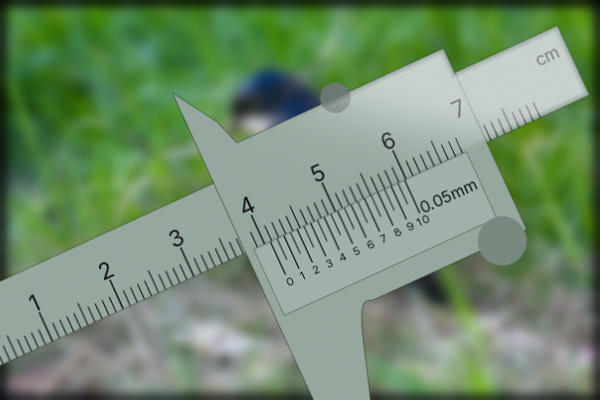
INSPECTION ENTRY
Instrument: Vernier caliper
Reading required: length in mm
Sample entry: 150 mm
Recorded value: 40.8 mm
